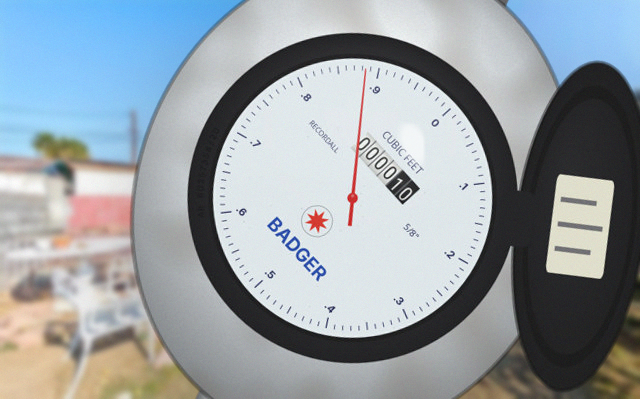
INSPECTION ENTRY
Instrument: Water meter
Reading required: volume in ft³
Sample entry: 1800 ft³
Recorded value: 9.88 ft³
